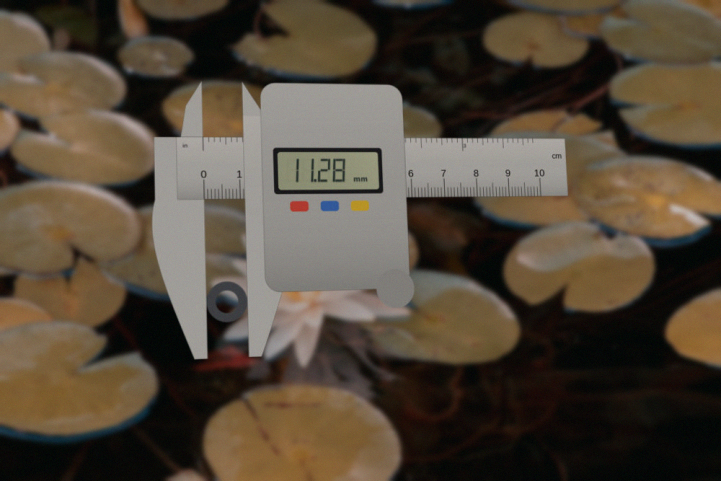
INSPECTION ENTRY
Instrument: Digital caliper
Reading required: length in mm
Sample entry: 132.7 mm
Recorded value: 11.28 mm
